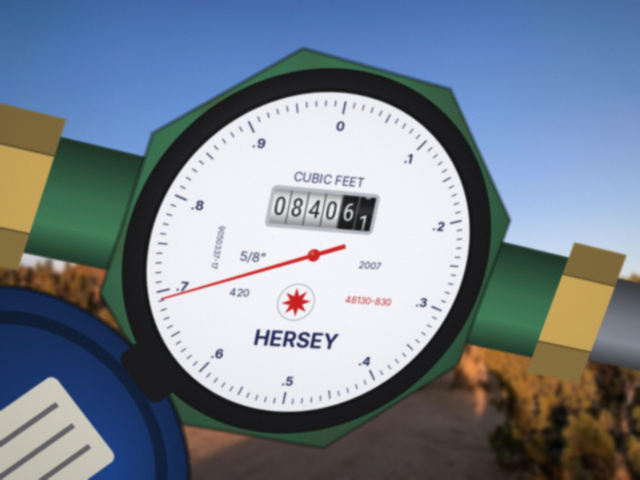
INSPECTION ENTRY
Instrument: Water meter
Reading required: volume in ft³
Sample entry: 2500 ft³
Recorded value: 84060.69 ft³
